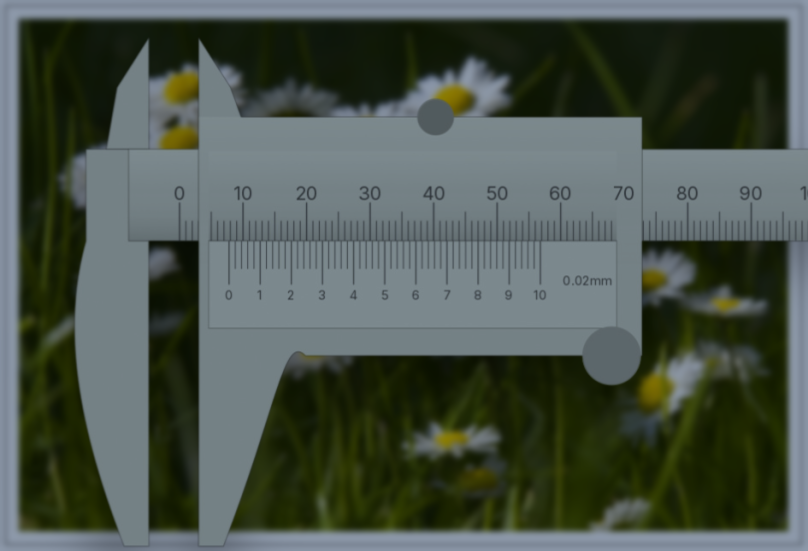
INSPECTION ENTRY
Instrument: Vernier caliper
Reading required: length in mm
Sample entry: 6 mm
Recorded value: 7.8 mm
